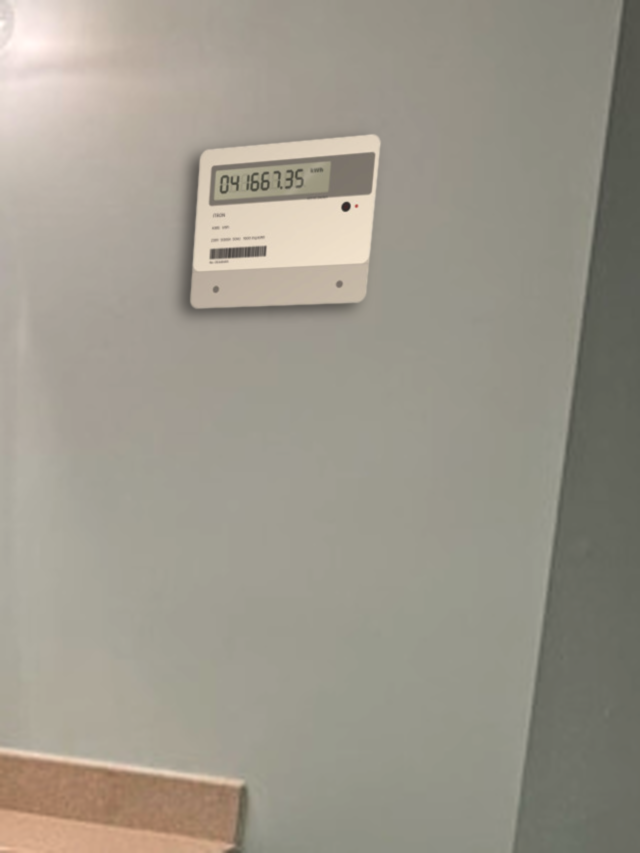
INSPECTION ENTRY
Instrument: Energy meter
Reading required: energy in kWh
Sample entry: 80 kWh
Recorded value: 41667.35 kWh
